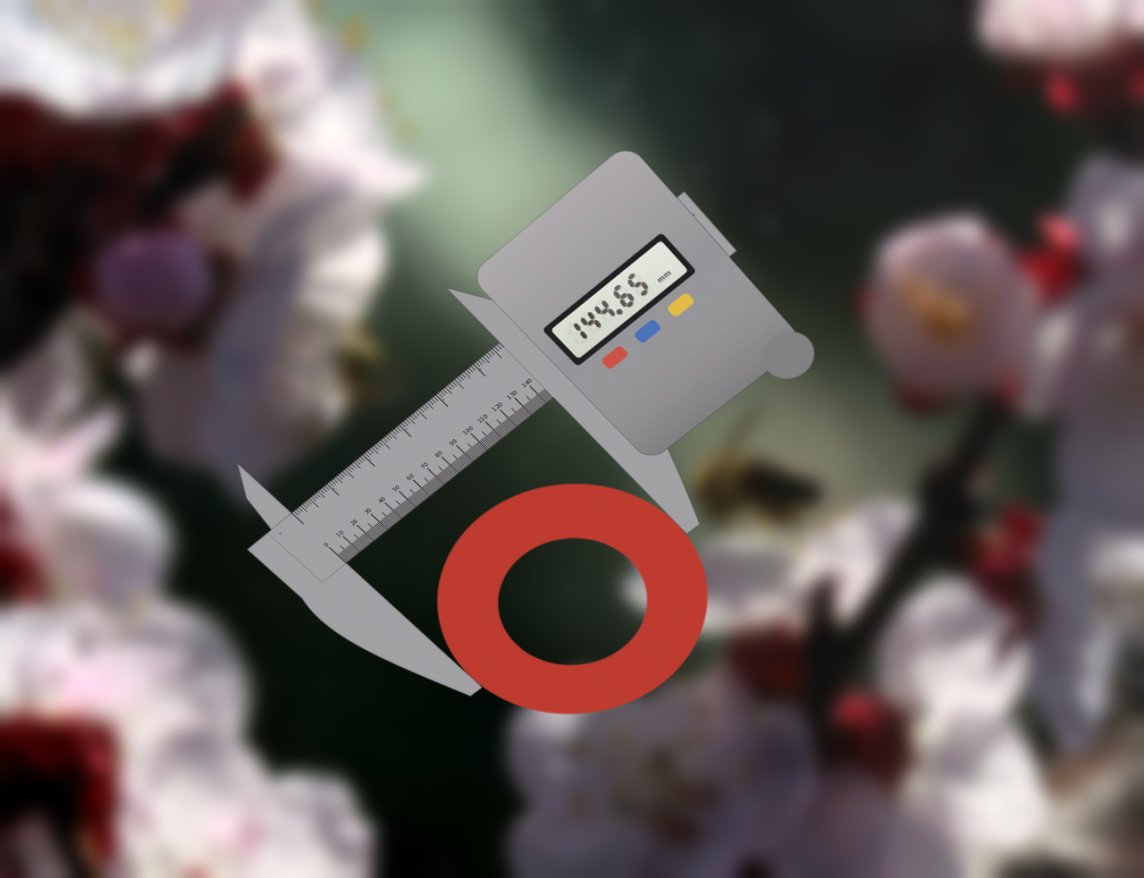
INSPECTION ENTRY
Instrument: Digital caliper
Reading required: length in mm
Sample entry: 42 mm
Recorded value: 144.65 mm
